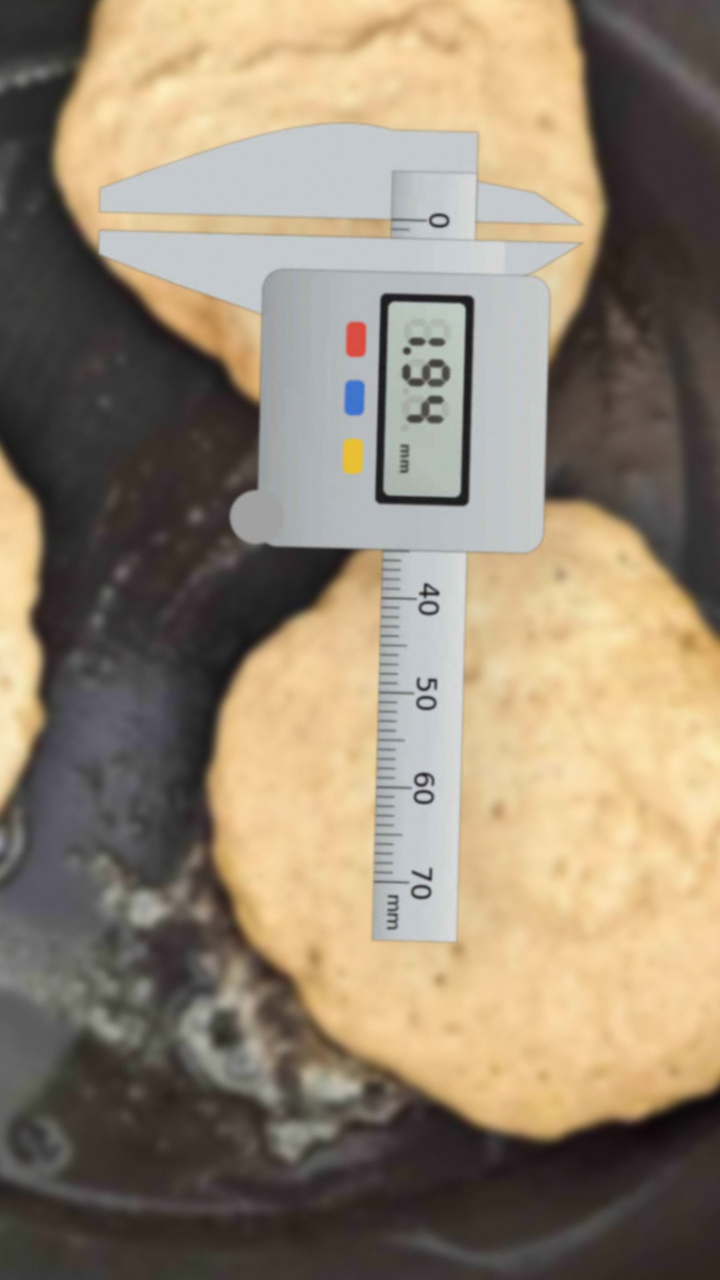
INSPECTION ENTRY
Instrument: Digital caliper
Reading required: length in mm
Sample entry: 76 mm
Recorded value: 1.94 mm
